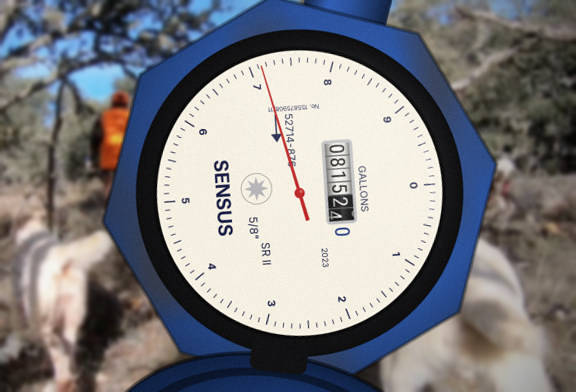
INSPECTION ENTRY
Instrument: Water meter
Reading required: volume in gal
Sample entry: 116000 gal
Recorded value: 815237.1 gal
